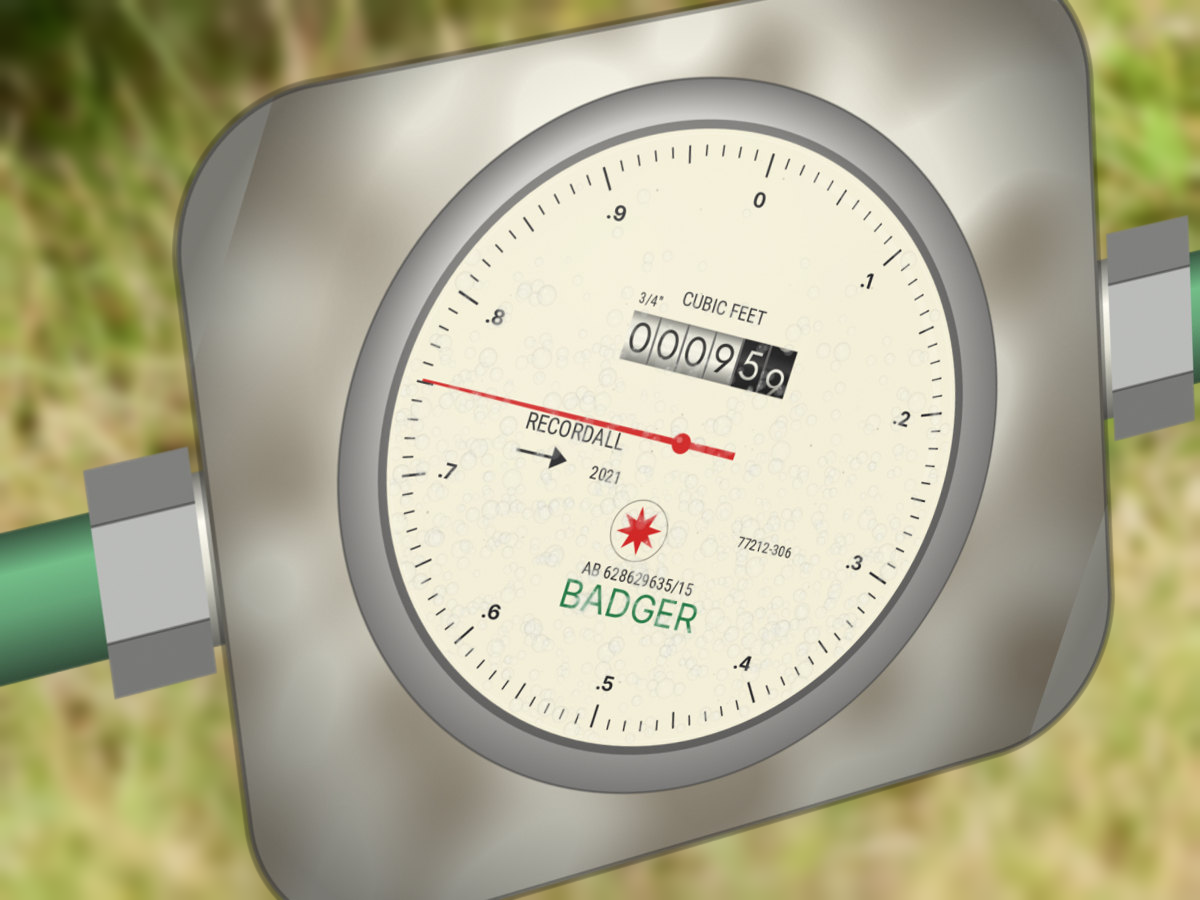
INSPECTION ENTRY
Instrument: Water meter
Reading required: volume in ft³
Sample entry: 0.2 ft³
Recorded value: 958.75 ft³
